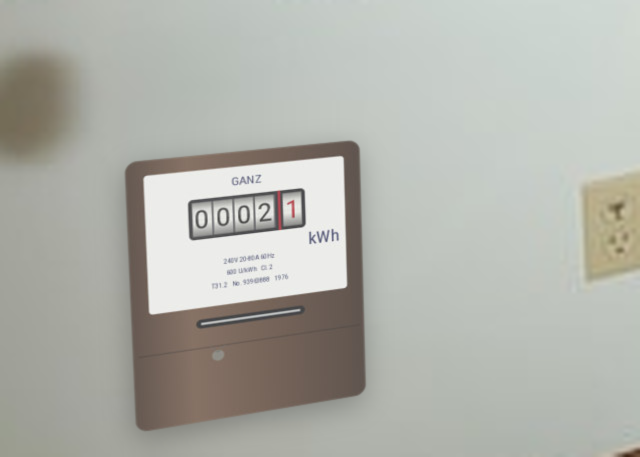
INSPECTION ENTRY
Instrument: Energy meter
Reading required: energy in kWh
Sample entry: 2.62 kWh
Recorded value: 2.1 kWh
